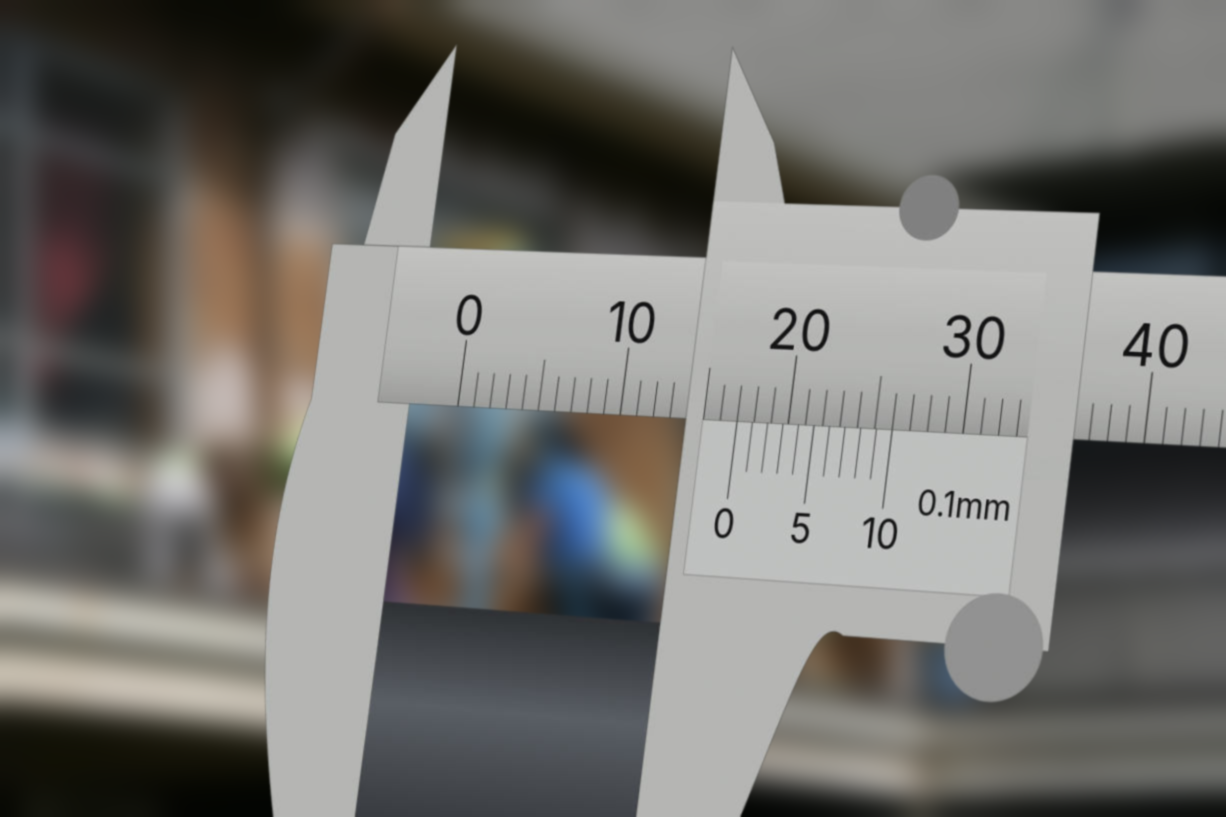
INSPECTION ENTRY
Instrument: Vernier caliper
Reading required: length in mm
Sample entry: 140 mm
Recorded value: 17.0 mm
